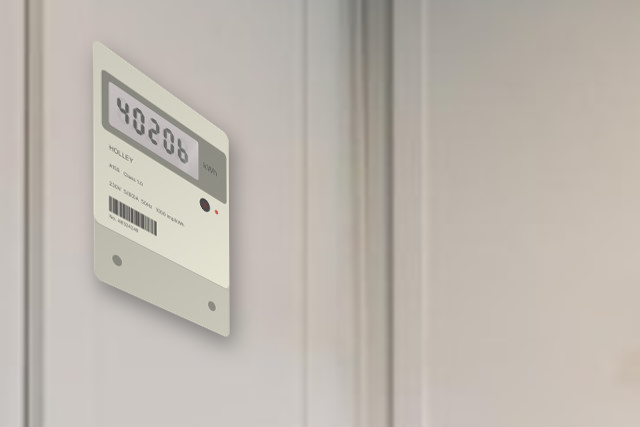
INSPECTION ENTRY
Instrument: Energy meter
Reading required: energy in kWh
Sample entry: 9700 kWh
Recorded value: 40206 kWh
